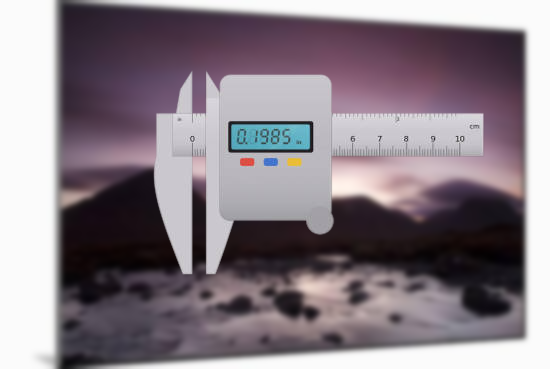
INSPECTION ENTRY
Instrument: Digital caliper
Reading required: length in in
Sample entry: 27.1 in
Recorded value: 0.1985 in
